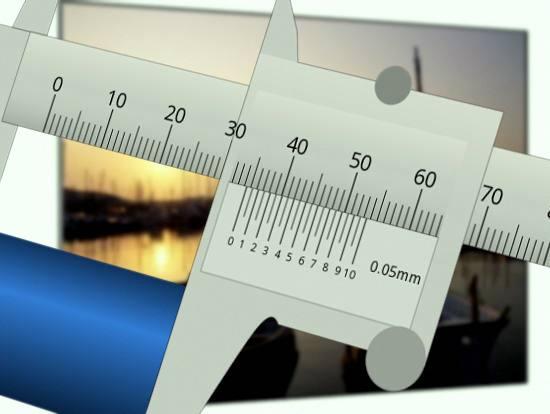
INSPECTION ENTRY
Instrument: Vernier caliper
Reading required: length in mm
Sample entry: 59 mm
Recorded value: 34.4 mm
